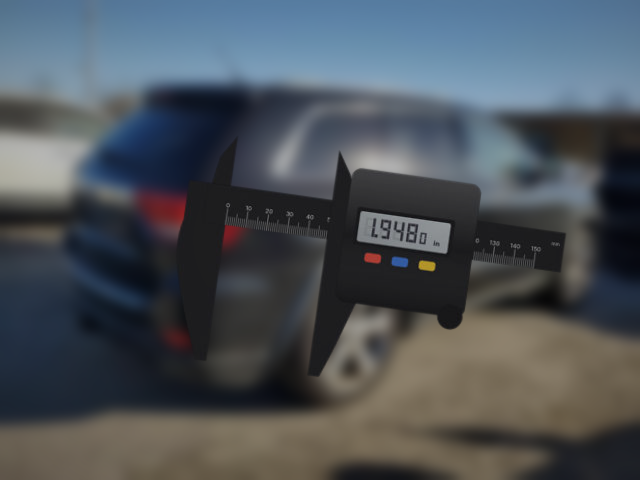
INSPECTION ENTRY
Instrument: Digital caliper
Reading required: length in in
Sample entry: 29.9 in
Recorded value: 1.9480 in
